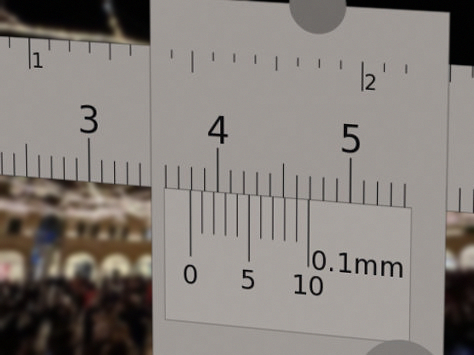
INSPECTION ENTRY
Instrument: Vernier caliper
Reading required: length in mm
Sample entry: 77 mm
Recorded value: 37.9 mm
